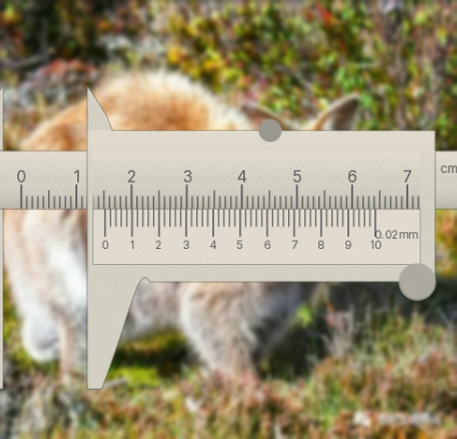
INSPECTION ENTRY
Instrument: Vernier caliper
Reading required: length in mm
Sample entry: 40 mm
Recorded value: 15.2 mm
